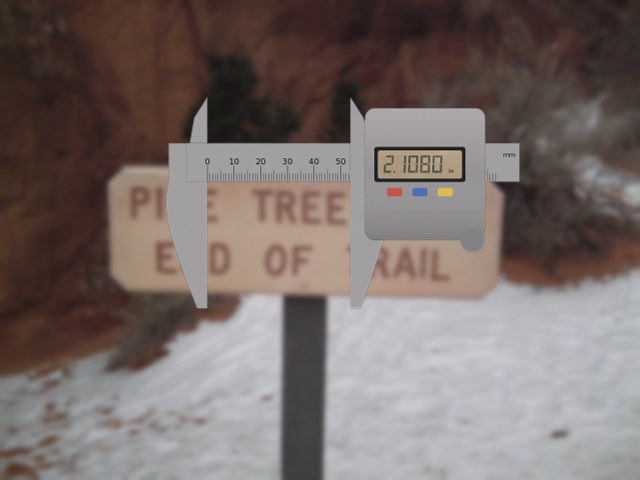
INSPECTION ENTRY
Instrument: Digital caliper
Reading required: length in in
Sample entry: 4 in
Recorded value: 2.1080 in
